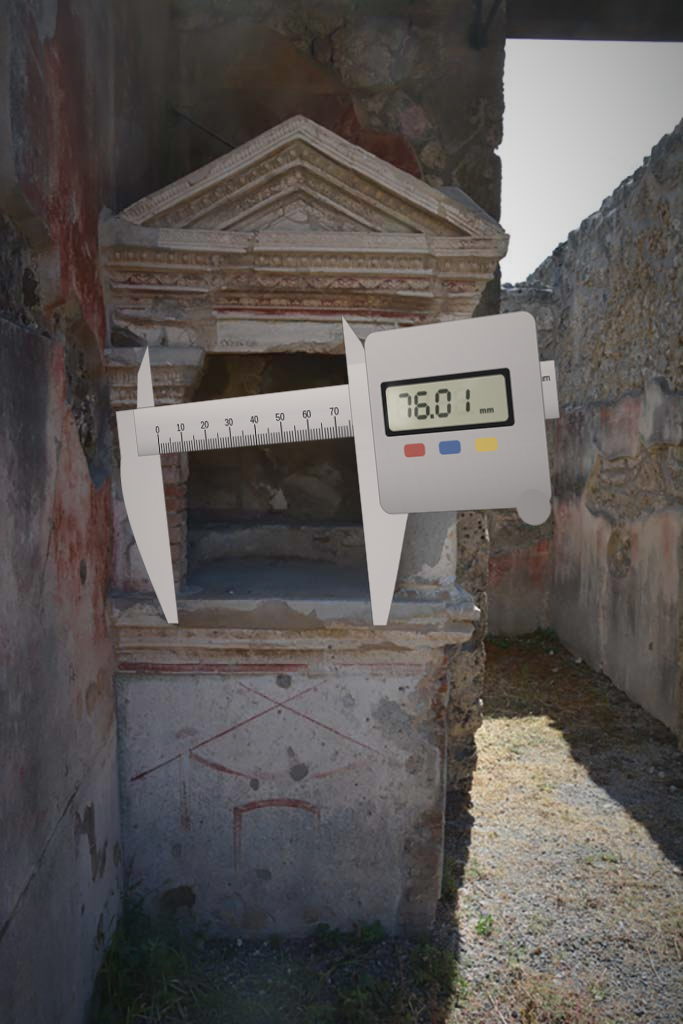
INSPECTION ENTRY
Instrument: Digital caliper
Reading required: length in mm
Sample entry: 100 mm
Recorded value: 76.01 mm
